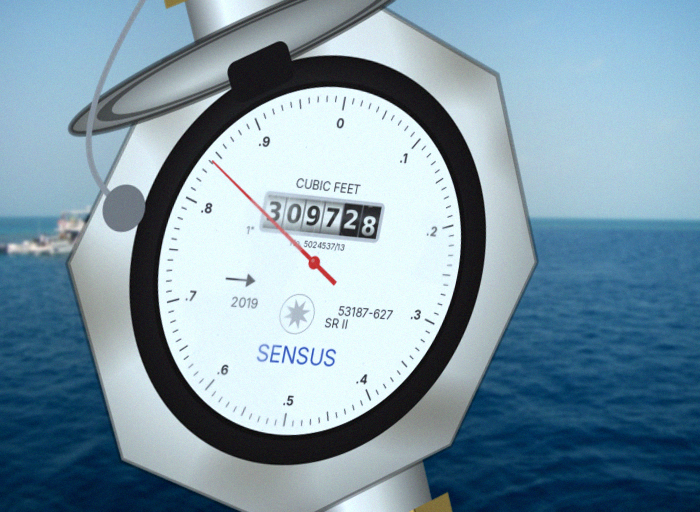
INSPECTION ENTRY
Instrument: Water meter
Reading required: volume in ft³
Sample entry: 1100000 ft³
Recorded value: 309727.84 ft³
